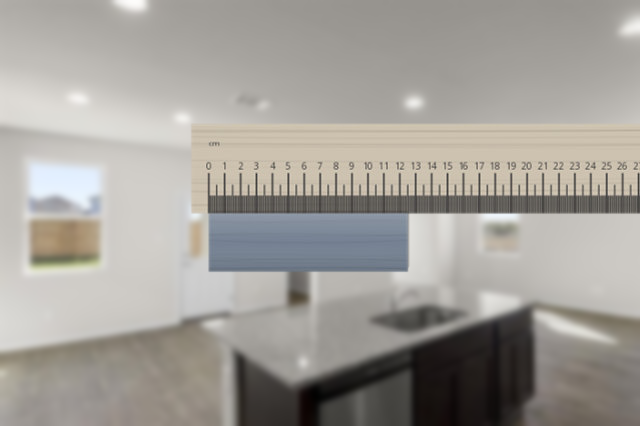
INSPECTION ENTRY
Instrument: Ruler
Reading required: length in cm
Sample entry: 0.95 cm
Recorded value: 12.5 cm
